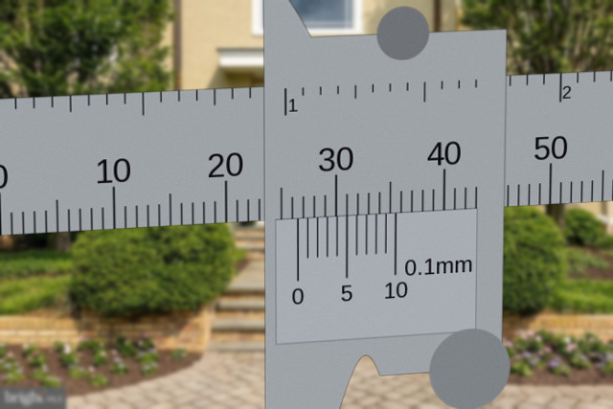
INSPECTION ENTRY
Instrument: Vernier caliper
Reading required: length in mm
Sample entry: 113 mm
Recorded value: 26.5 mm
